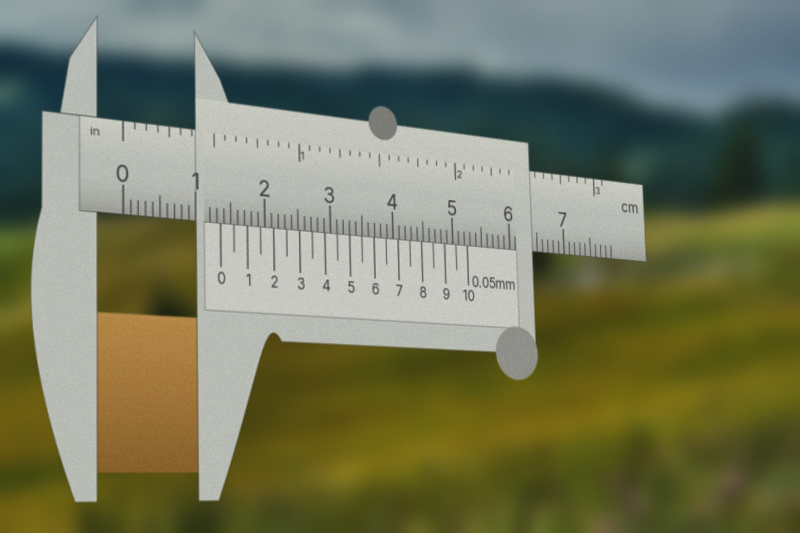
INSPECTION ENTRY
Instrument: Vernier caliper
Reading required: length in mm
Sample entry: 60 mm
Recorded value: 13.5 mm
